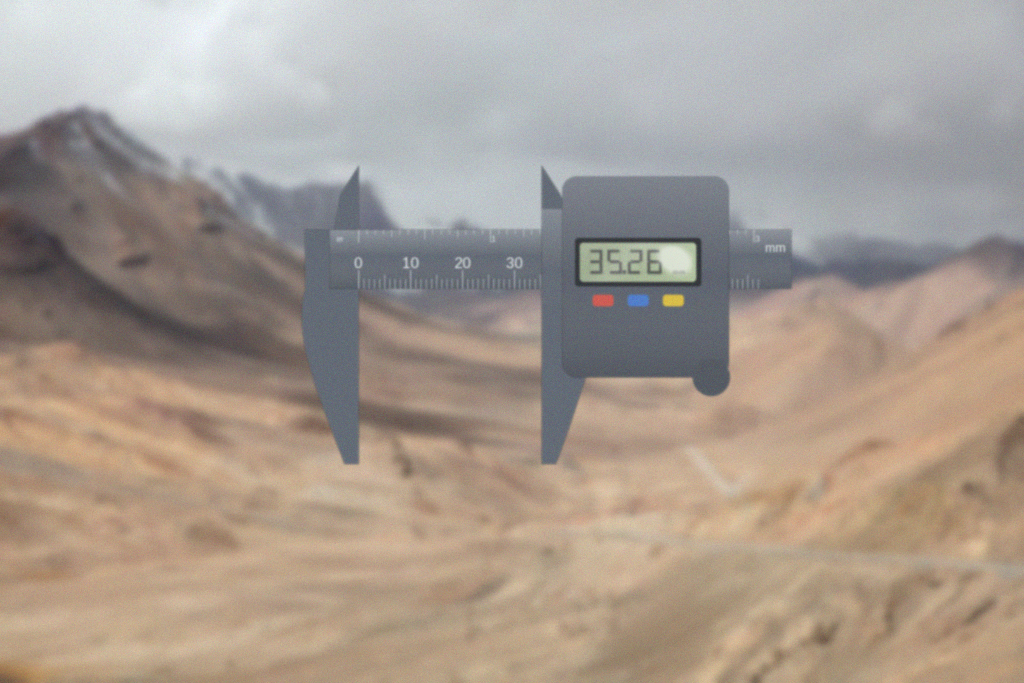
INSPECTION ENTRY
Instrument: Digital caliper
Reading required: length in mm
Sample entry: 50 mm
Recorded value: 35.26 mm
